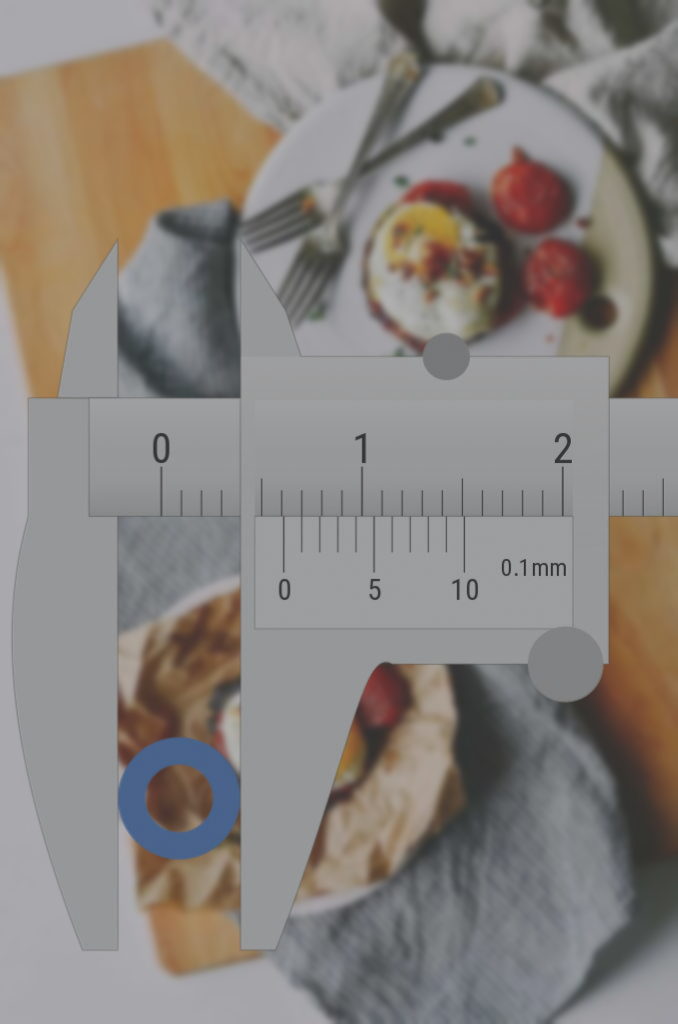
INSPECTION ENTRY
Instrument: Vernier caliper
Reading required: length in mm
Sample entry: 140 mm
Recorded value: 6.1 mm
